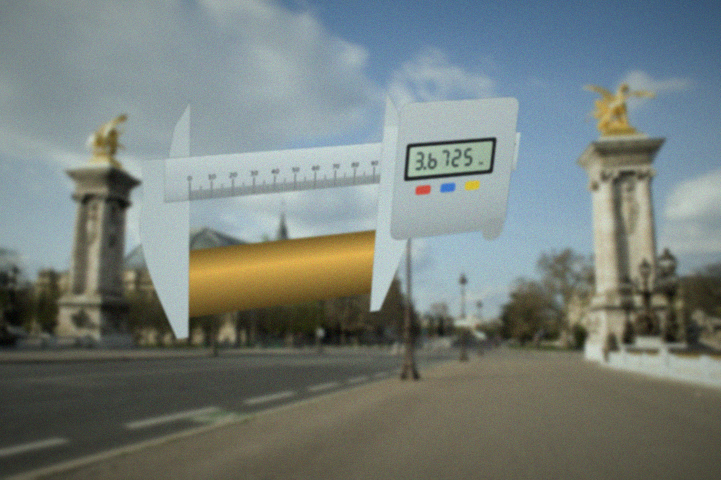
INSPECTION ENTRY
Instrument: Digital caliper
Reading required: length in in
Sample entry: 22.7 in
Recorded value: 3.6725 in
